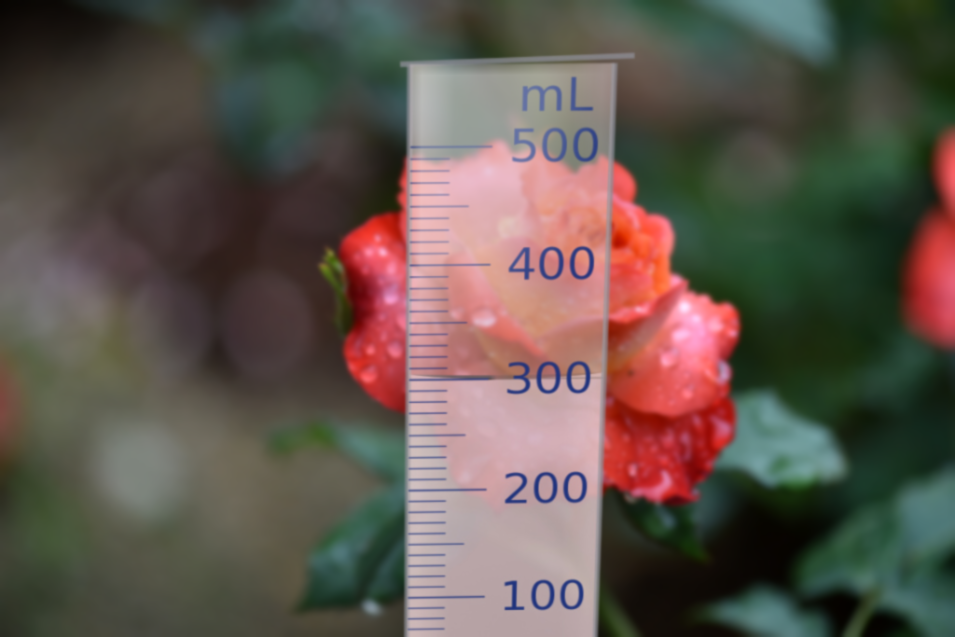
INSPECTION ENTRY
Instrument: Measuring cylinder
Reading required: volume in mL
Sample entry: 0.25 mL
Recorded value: 300 mL
